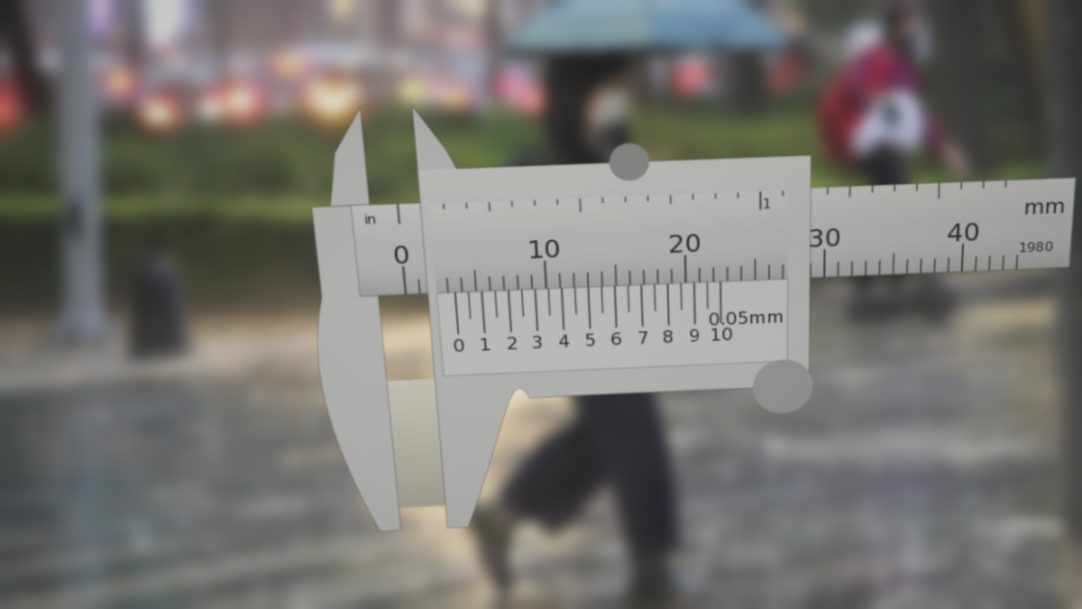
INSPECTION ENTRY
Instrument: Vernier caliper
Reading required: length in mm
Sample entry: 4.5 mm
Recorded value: 3.5 mm
